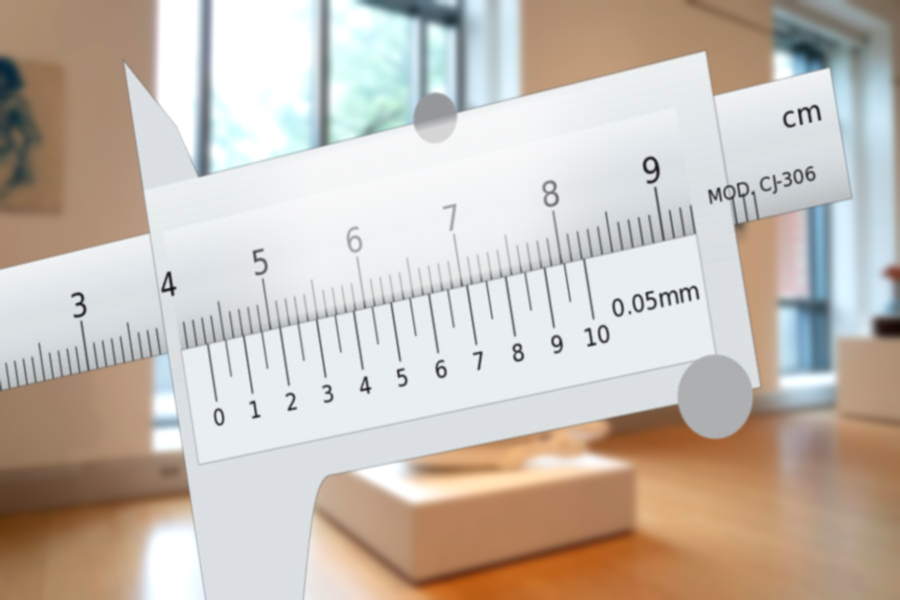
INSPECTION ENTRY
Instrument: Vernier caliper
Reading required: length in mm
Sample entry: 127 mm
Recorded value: 43.2 mm
